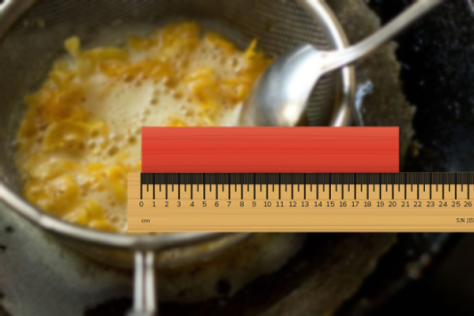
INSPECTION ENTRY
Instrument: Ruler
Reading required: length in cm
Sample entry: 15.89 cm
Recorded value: 20.5 cm
